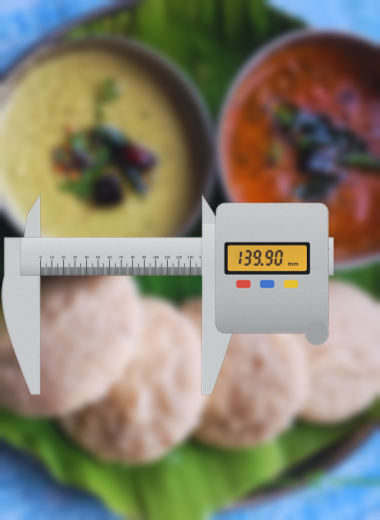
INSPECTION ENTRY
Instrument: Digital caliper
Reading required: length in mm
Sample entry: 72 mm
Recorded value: 139.90 mm
